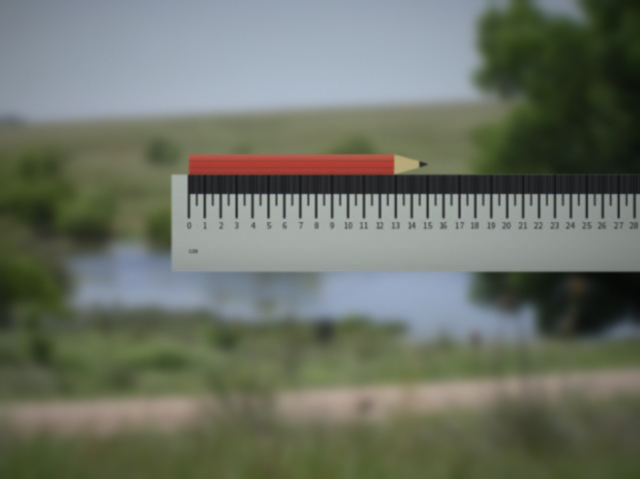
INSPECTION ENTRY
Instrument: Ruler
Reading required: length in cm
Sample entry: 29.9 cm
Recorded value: 15 cm
